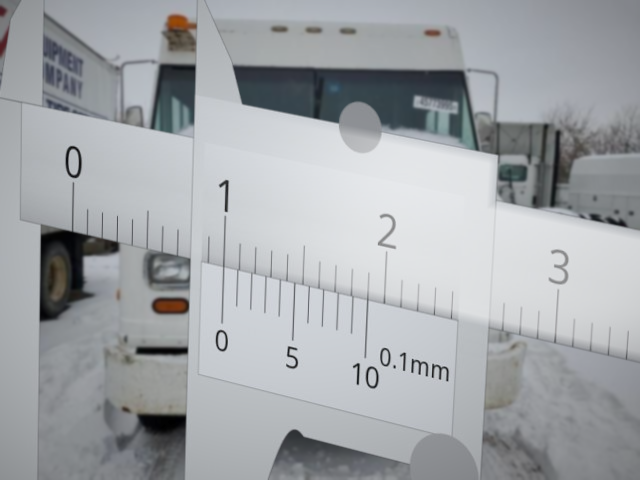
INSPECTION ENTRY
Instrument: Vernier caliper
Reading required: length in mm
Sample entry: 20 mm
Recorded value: 10.0 mm
